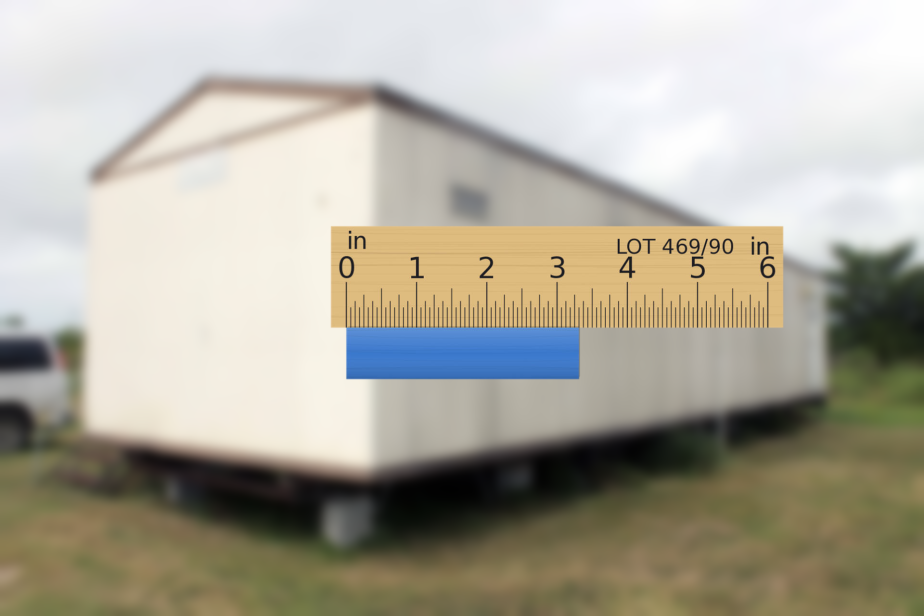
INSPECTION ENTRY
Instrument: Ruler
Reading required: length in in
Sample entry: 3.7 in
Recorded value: 3.3125 in
